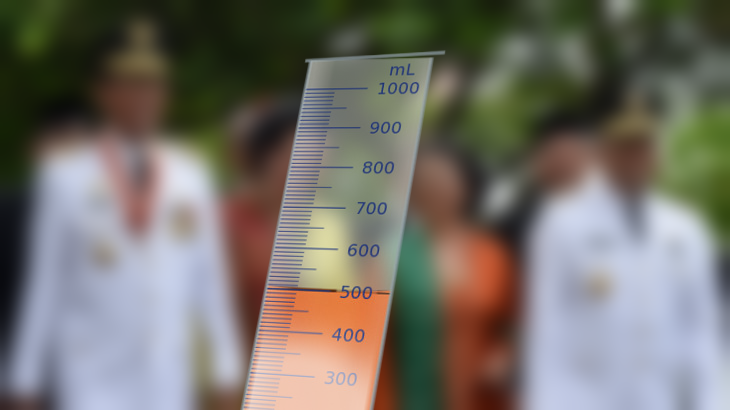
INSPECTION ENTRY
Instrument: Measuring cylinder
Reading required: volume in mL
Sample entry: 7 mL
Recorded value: 500 mL
